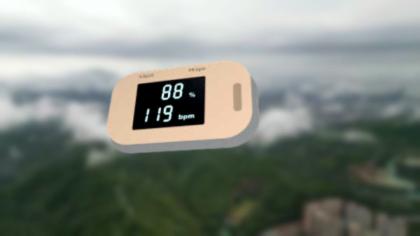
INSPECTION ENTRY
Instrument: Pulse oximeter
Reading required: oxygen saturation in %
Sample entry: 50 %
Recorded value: 88 %
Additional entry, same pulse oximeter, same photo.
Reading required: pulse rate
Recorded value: 119 bpm
